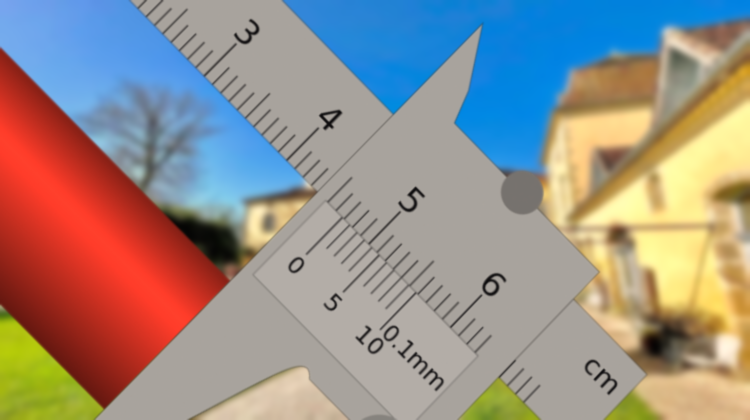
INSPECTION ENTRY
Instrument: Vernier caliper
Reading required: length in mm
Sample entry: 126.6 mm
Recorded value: 46.8 mm
